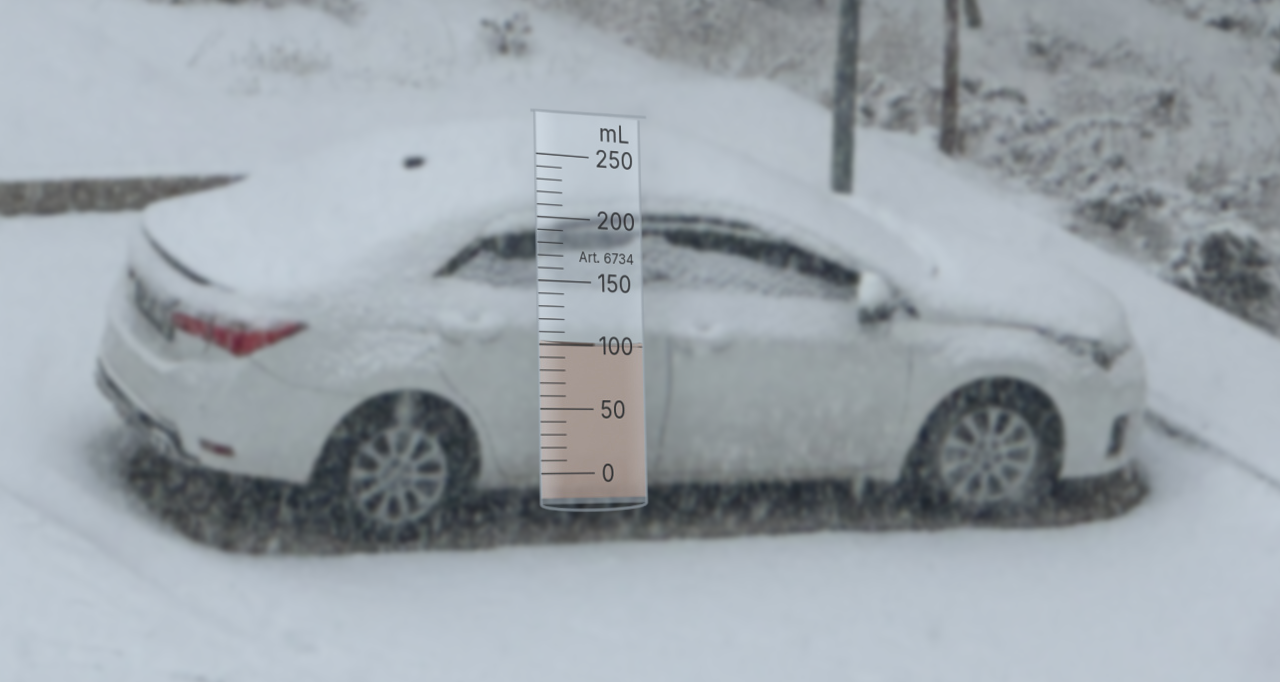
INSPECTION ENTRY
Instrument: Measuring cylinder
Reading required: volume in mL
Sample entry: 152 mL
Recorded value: 100 mL
